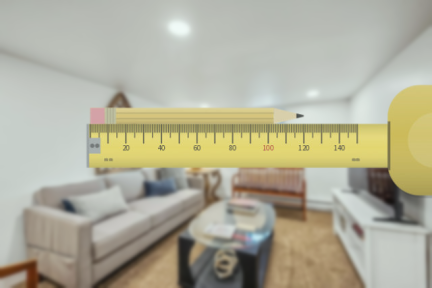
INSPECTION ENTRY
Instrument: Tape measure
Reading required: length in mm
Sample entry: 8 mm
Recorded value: 120 mm
